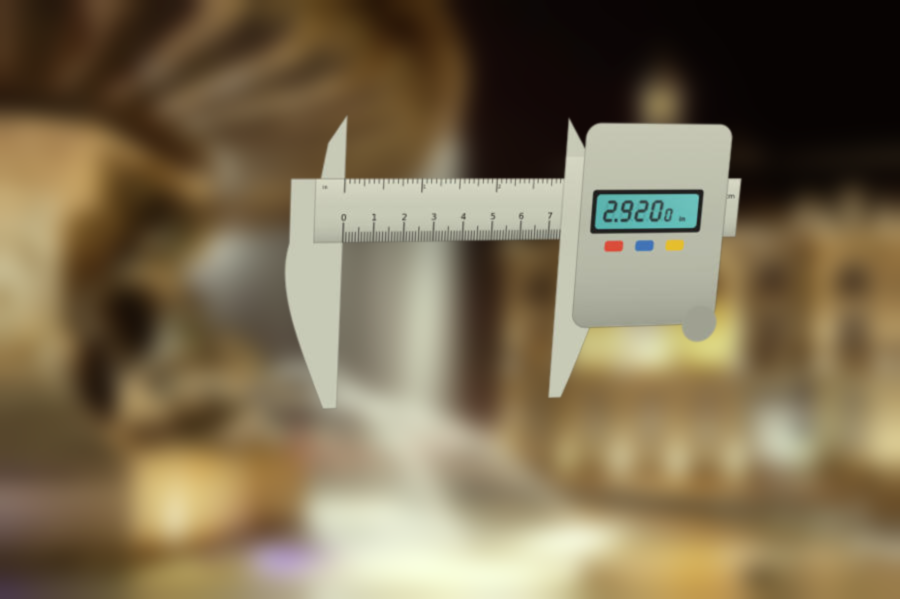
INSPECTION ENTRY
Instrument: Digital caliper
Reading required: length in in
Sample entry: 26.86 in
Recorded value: 2.9200 in
